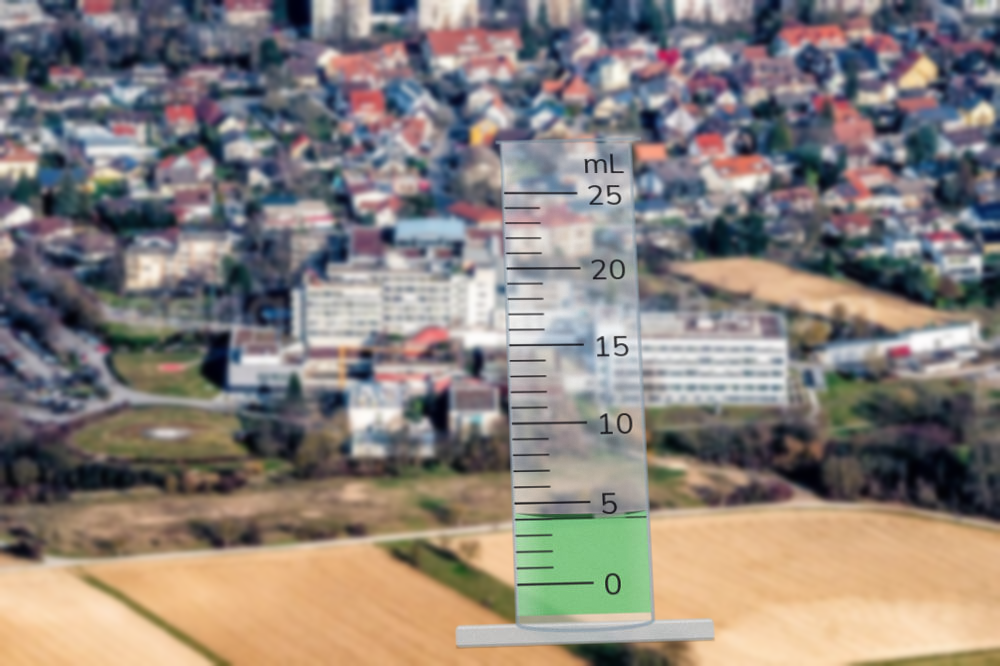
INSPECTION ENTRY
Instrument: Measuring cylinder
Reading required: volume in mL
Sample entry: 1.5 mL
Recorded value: 4 mL
